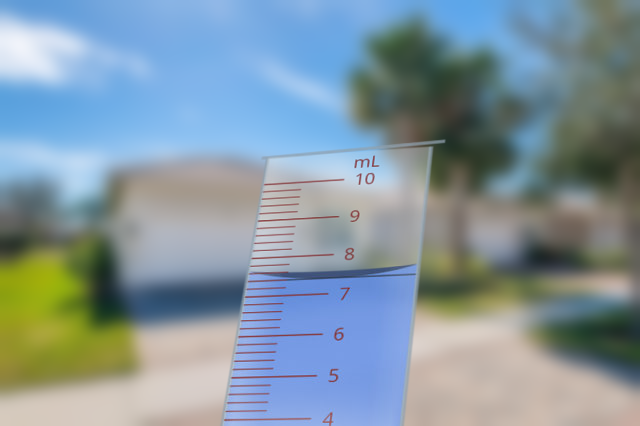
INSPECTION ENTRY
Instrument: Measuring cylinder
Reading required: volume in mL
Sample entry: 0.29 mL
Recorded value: 7.4 mL
